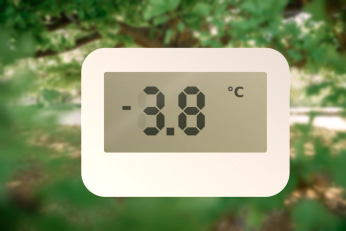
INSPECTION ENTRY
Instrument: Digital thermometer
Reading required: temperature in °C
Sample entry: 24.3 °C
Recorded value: -3.8 °C
